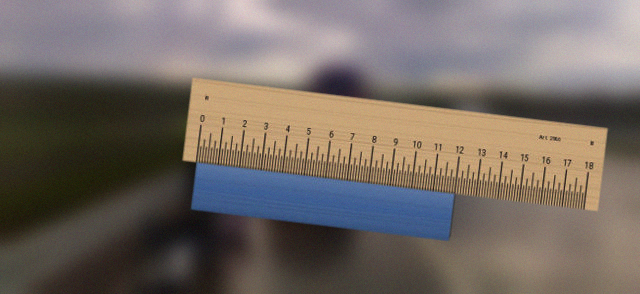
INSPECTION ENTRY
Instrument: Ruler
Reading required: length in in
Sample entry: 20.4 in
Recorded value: 12 in
